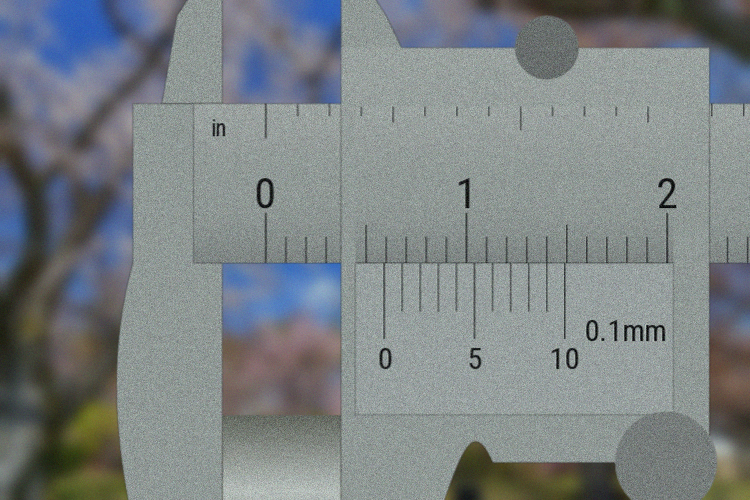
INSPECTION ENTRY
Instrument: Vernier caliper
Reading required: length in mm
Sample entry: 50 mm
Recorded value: 5.9 mm
